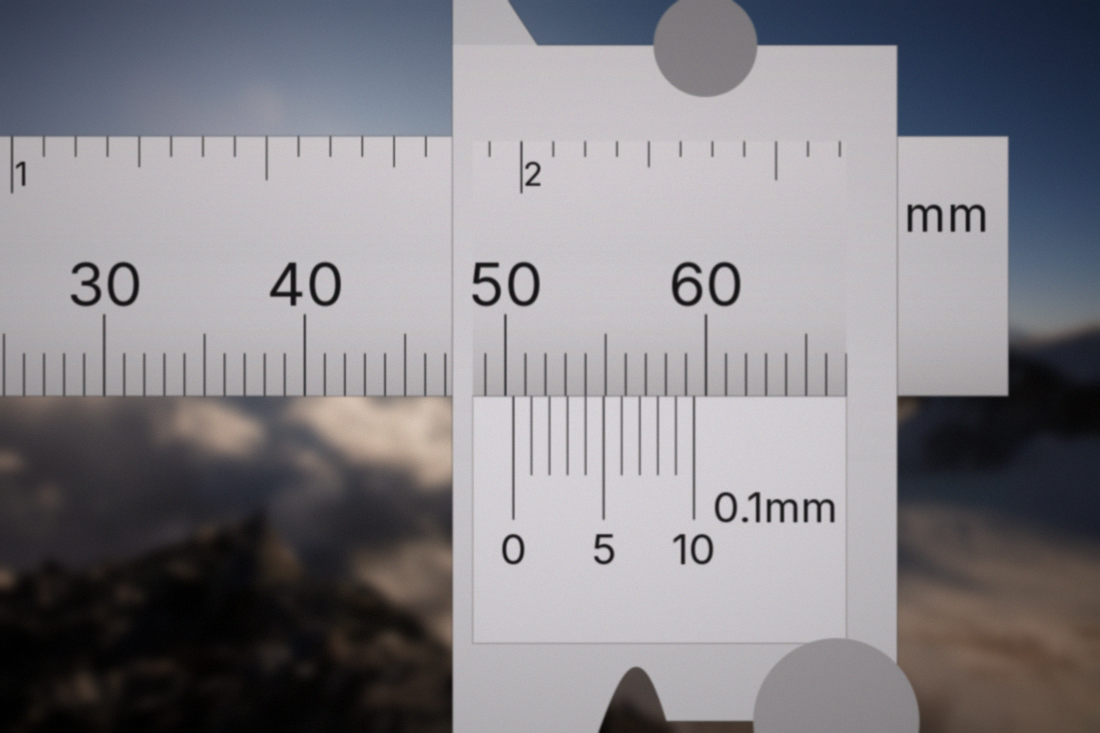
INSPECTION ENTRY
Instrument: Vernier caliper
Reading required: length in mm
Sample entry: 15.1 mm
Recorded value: 50.4 mm
